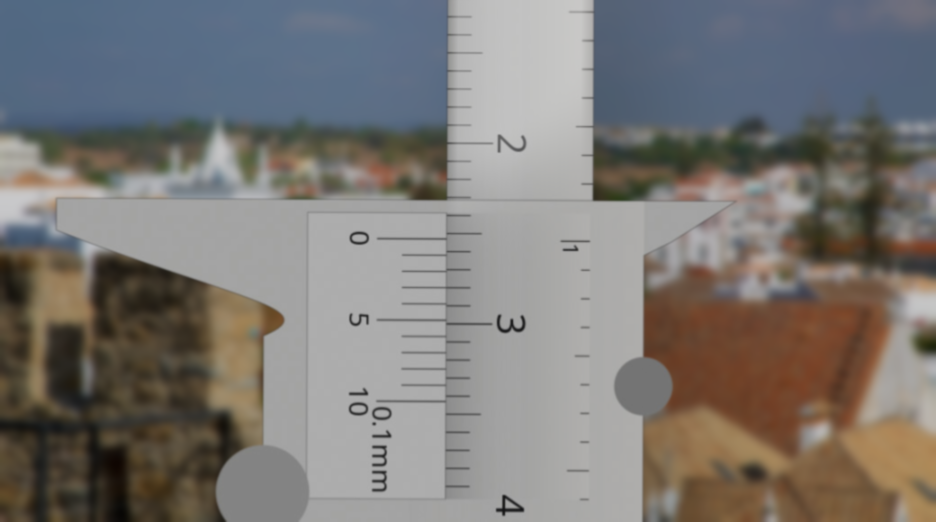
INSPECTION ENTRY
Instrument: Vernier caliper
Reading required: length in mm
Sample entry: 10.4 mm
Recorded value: 25.3 mm
